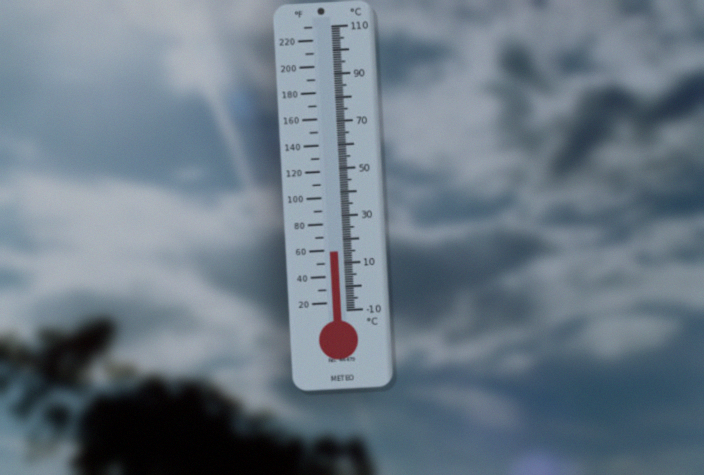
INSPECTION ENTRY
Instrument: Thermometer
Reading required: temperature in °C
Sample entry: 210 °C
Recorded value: 15 °C
